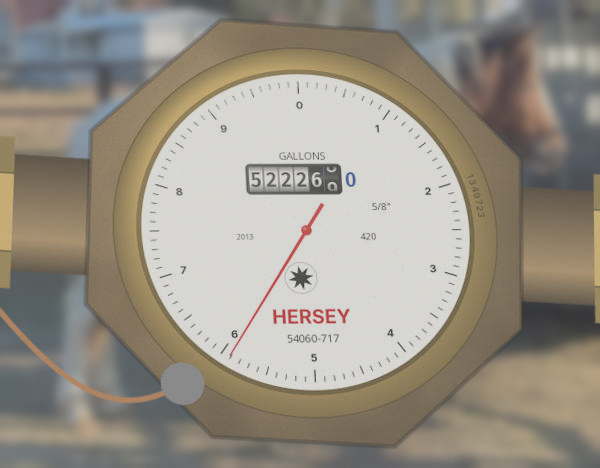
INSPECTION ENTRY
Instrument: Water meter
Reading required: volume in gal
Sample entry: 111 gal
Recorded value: 5222685.9 gal
